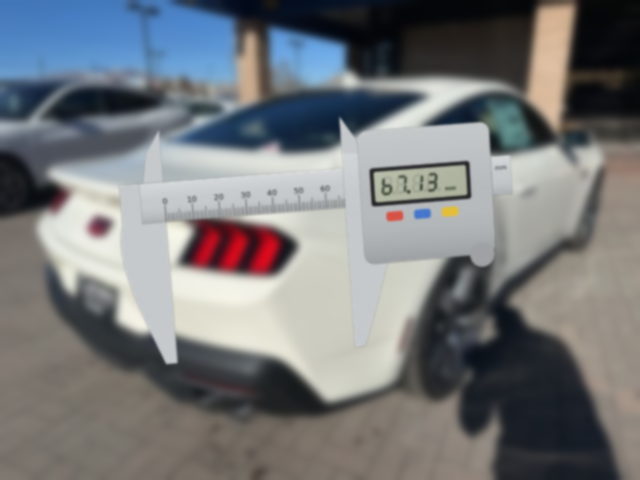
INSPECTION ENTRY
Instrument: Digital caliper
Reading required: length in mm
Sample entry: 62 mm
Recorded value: 67.13 mm
